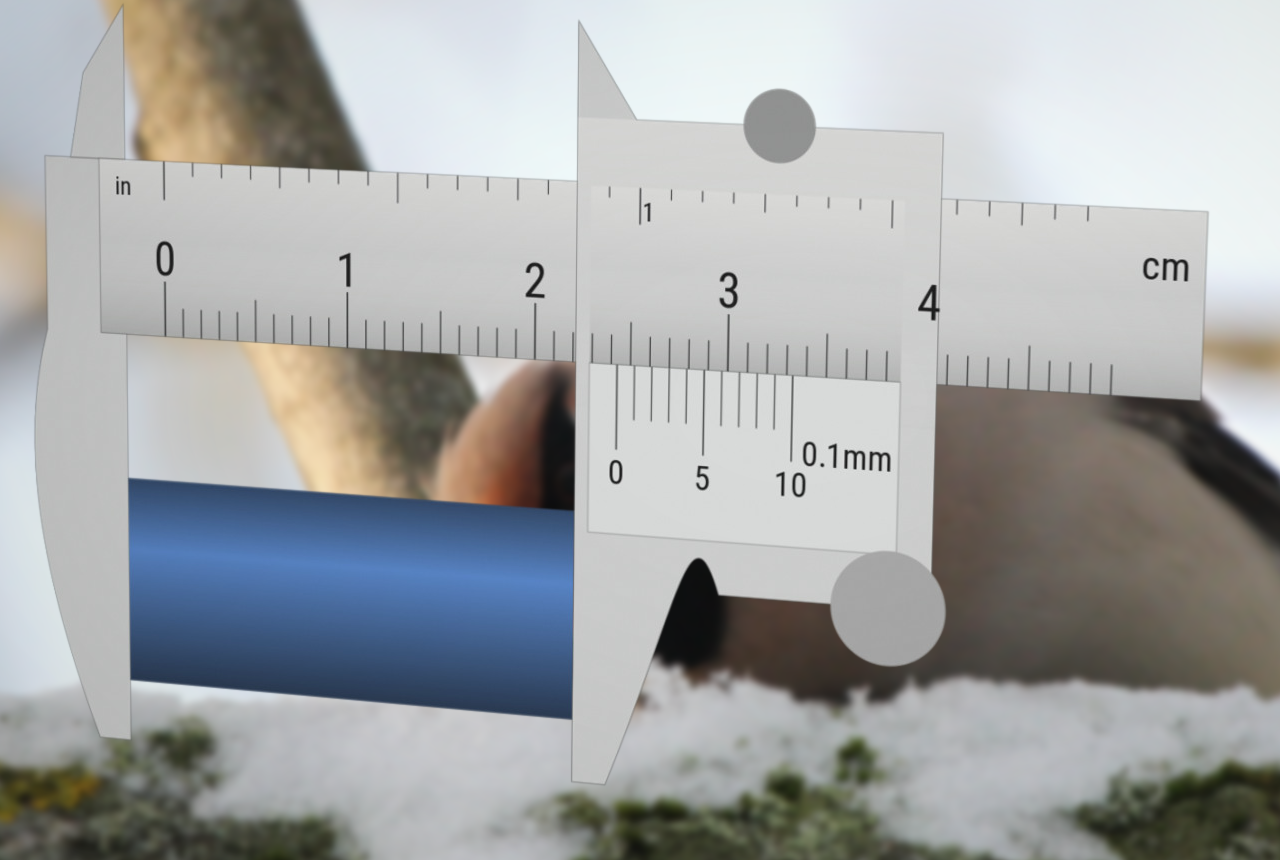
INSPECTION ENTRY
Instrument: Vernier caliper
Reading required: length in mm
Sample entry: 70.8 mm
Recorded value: 24.3 mm
